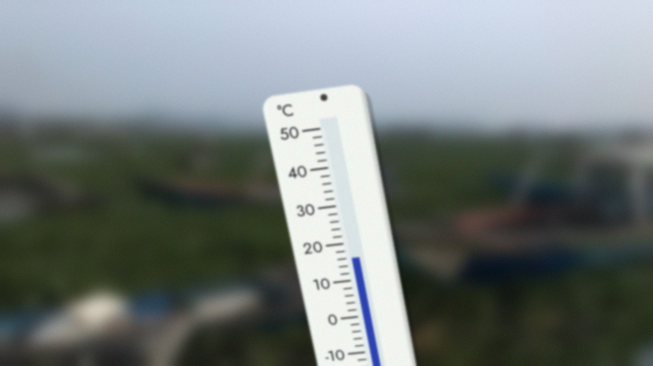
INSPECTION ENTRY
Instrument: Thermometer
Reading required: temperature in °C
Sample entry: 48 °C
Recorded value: 16 °C
